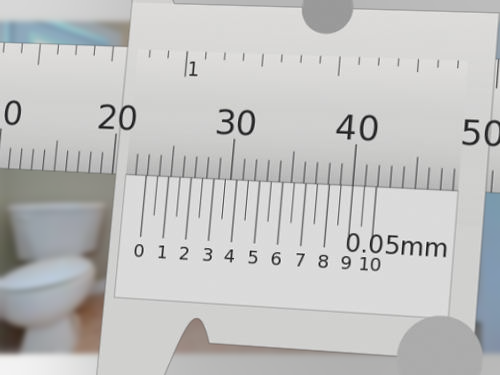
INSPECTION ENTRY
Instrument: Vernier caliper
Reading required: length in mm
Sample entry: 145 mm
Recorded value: 22.9 mm
